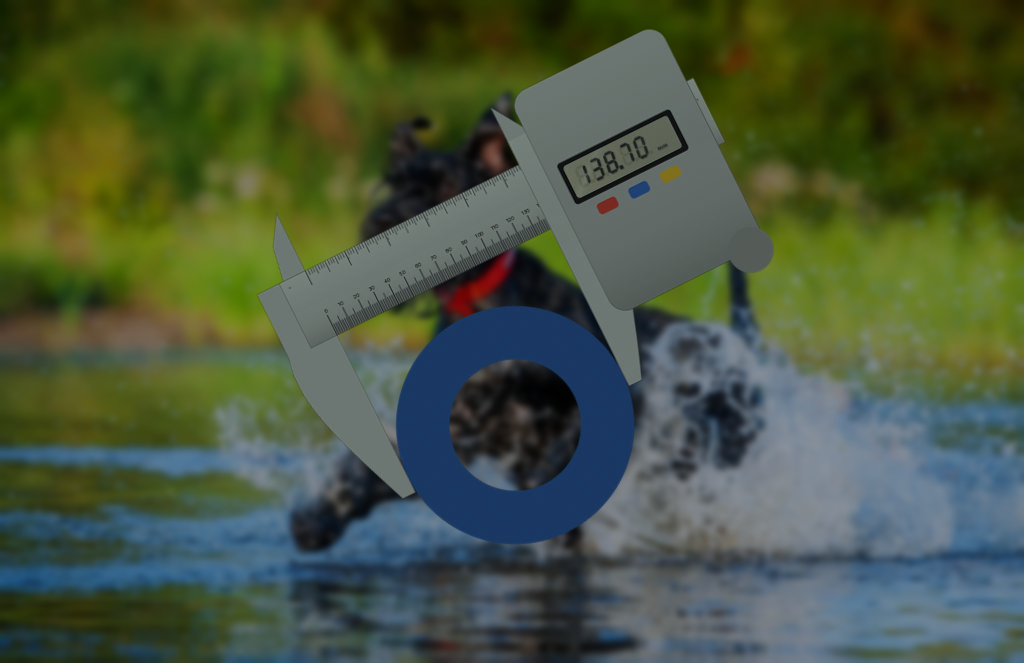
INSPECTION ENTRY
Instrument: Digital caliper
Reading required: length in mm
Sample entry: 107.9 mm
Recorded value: 138.70 mm
